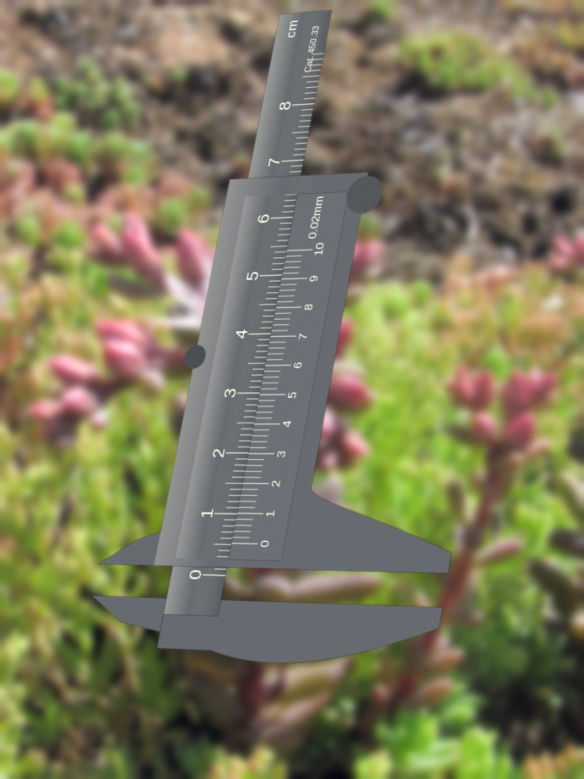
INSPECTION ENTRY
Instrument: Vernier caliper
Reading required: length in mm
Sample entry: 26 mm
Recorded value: 5.2 mm
